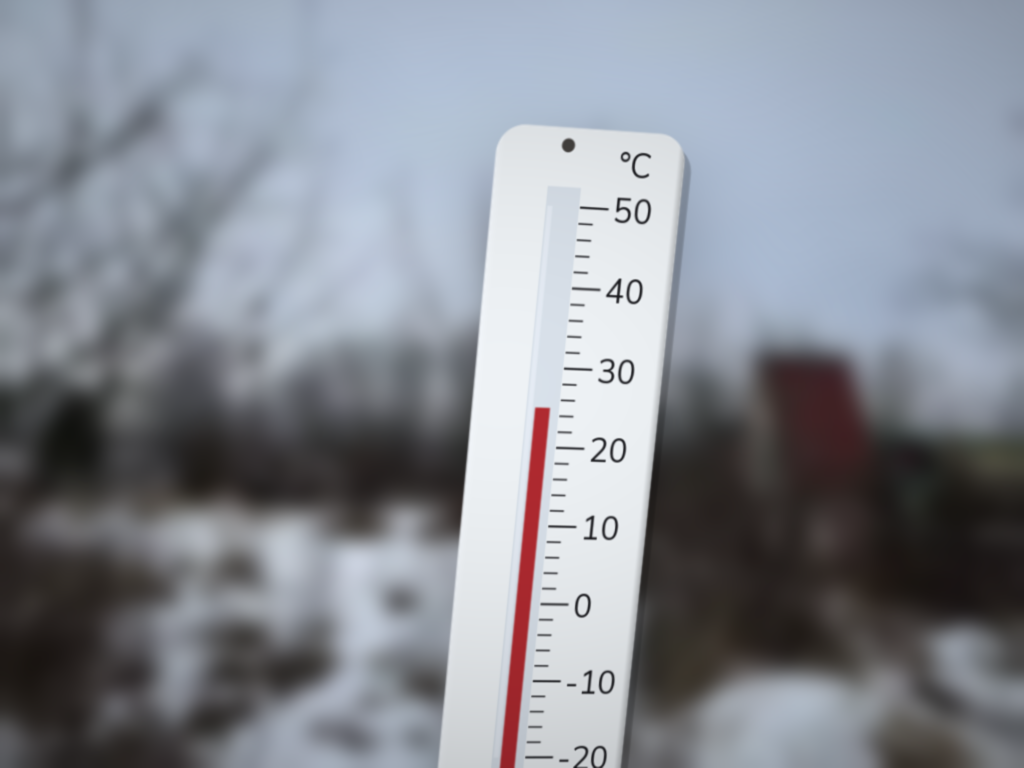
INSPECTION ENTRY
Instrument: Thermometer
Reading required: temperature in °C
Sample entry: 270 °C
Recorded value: 25 °C
